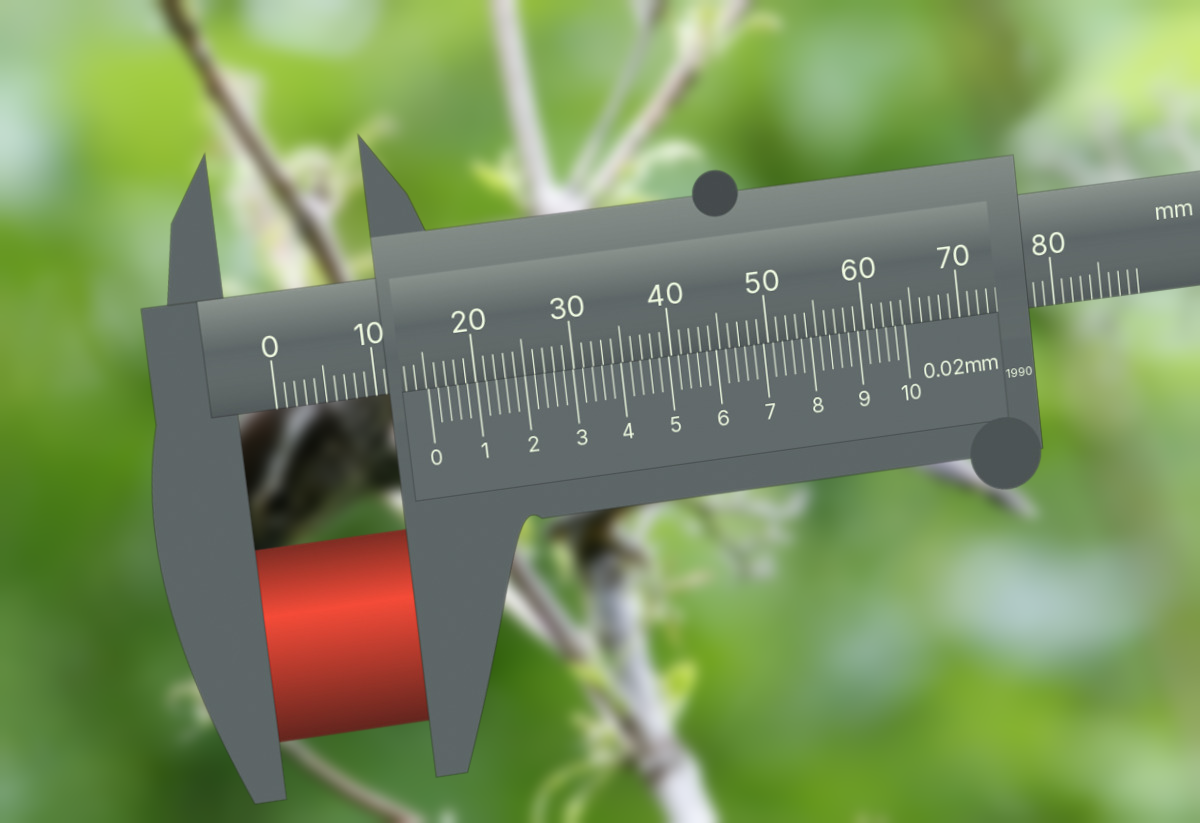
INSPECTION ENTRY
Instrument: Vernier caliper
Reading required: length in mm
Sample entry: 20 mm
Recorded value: 15.2 mm
